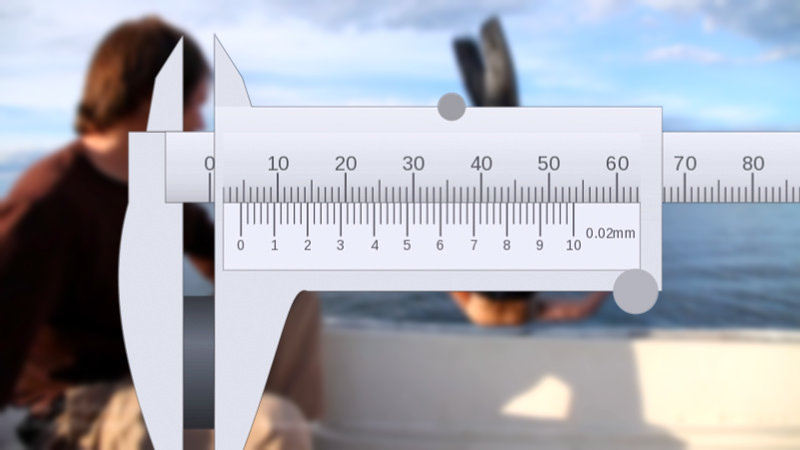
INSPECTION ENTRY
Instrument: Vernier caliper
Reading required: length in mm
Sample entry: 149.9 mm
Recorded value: 4.6 mm
